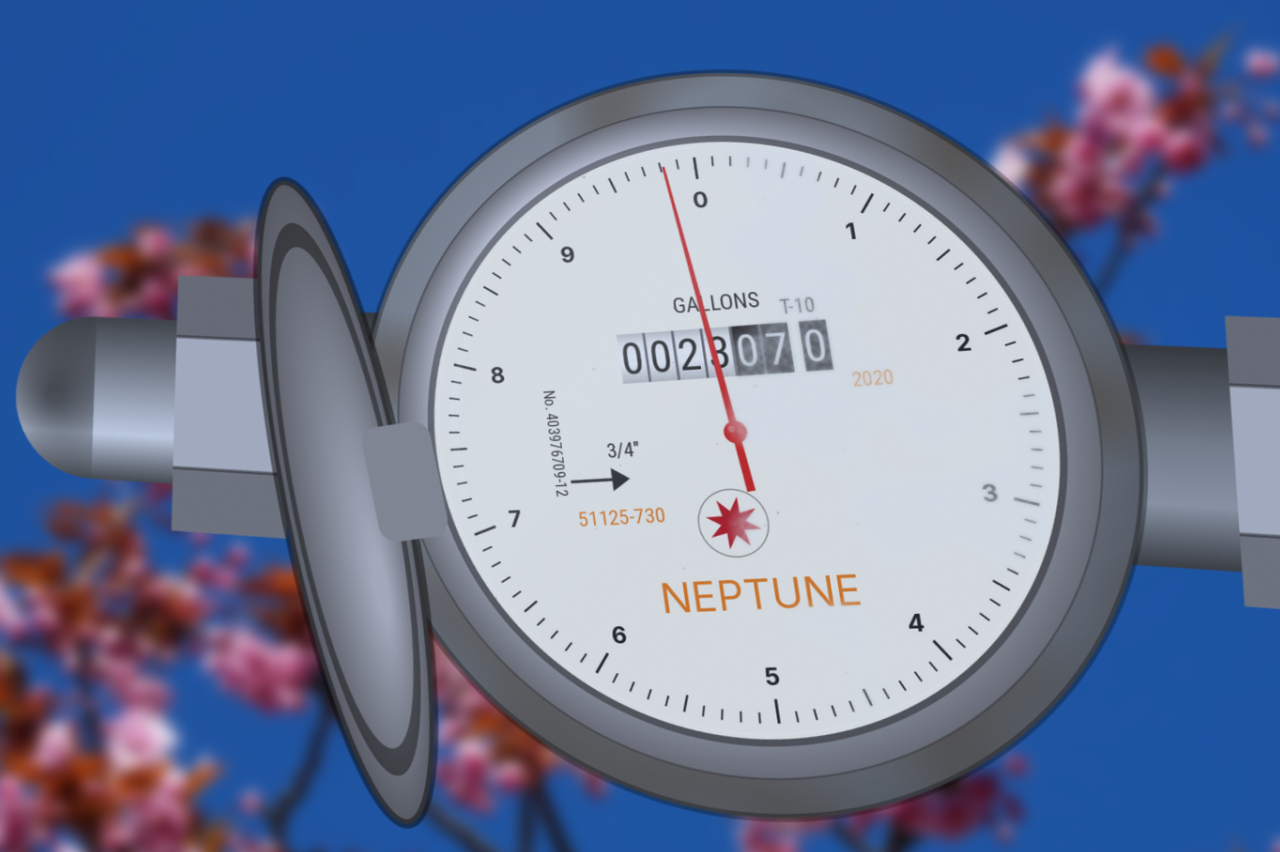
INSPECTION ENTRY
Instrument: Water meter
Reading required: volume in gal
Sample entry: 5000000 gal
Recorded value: 23069.8 gal
